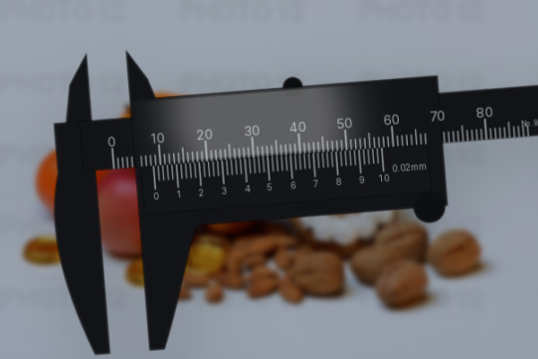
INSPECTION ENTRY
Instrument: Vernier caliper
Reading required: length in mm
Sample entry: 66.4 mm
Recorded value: 8.5 mm
